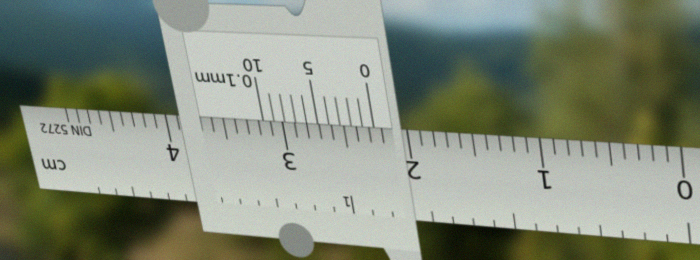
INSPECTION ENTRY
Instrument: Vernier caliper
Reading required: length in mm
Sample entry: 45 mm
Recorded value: 22.6 mm
